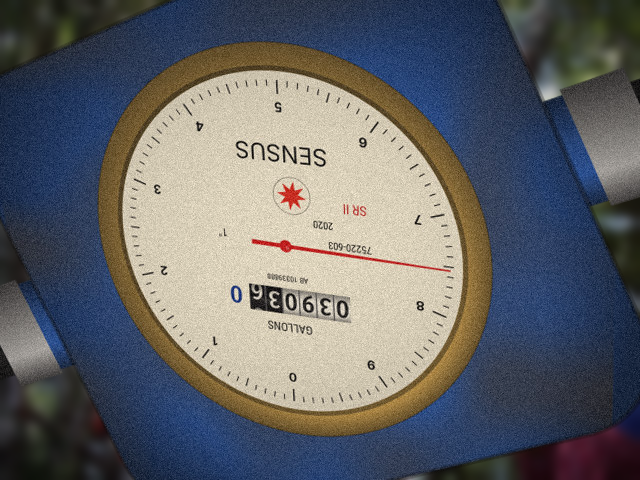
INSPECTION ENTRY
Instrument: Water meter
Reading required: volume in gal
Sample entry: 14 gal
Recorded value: 390357.5 gal
